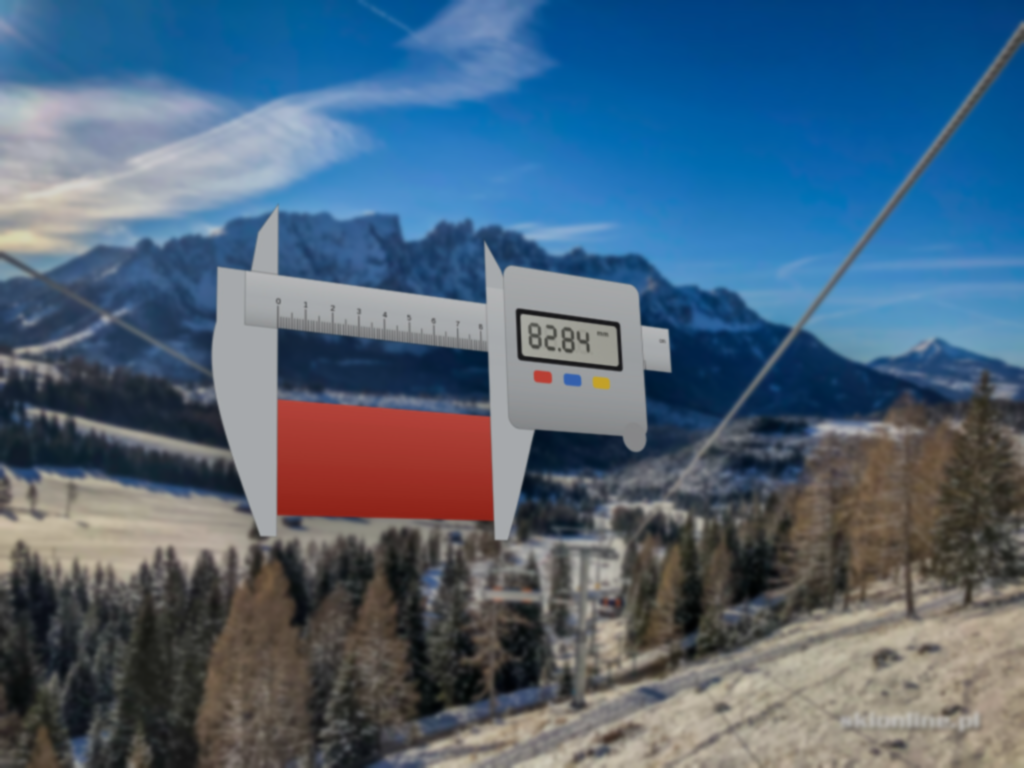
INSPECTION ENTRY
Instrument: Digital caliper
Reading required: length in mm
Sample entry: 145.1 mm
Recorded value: 82.84 mm
